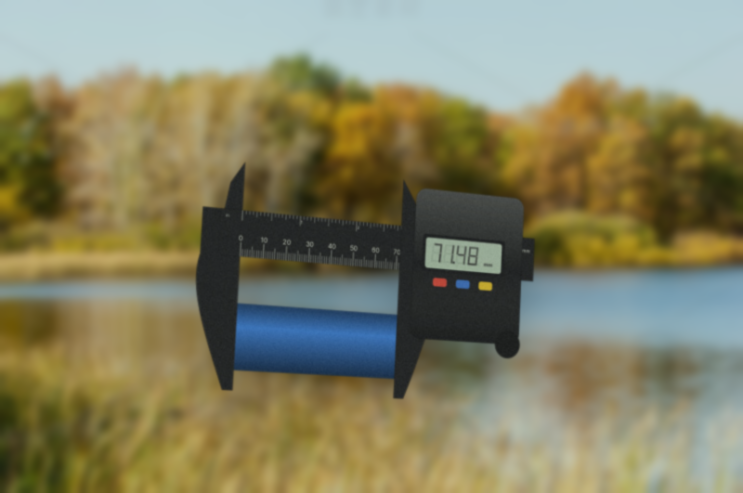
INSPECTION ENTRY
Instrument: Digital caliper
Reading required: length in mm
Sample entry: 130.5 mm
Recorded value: 71.48 mm
